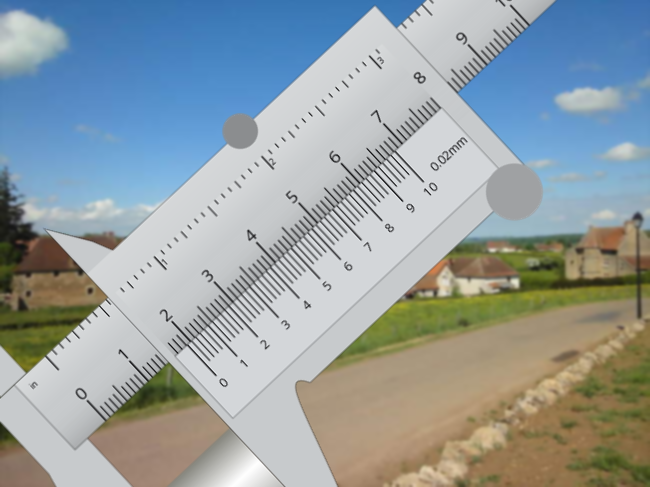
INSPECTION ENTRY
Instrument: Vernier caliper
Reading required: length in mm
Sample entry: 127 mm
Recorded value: 19.2 mm
